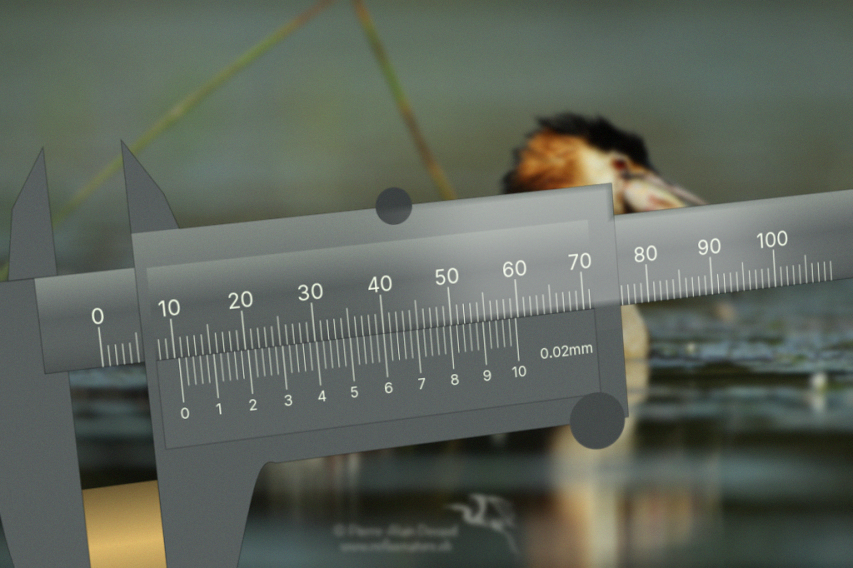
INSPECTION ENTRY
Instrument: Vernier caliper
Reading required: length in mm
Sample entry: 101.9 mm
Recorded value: 10.6 mm
